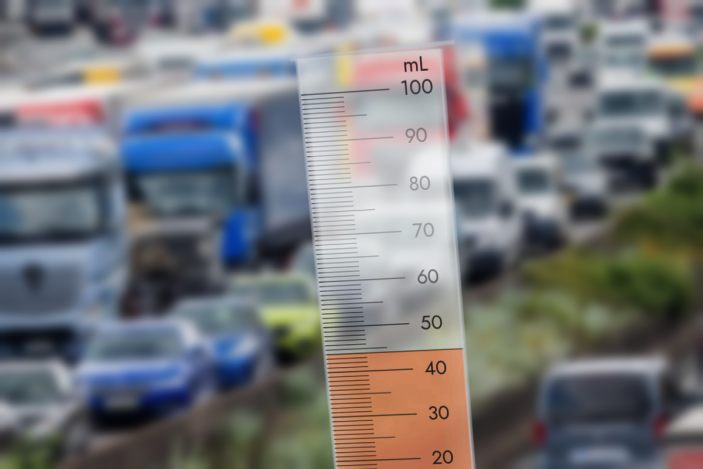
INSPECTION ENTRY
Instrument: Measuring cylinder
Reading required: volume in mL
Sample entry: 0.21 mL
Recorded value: 44 mL
